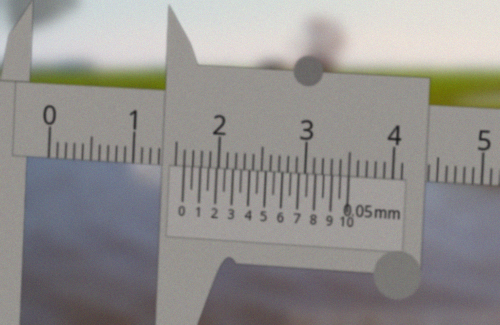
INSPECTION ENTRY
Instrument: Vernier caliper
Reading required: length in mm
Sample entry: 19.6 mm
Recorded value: 16.0 mm
